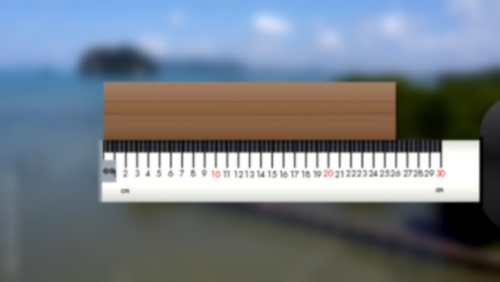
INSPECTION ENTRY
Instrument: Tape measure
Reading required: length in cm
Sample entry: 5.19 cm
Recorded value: 26 cm
